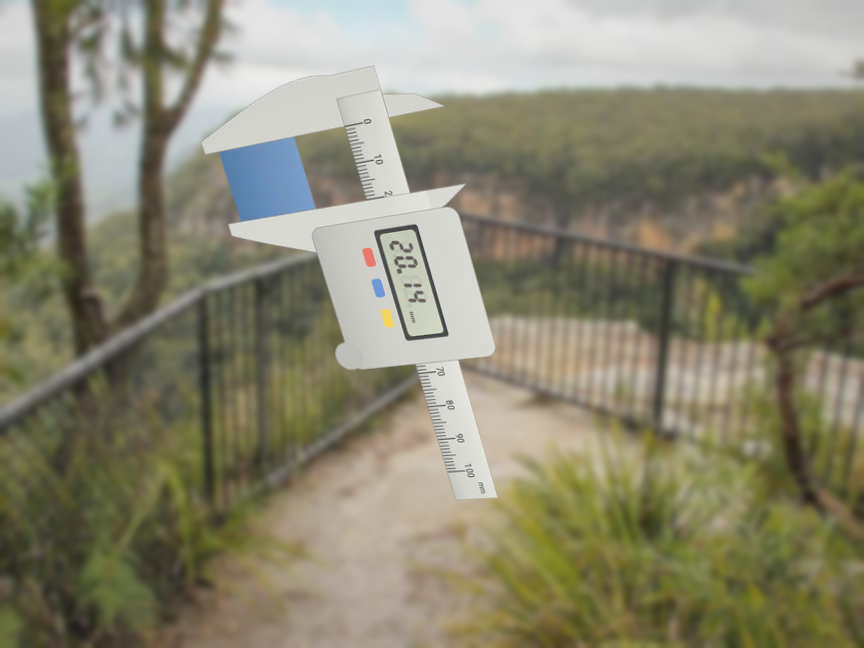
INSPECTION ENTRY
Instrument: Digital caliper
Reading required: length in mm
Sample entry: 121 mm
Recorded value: 20.14 mm
